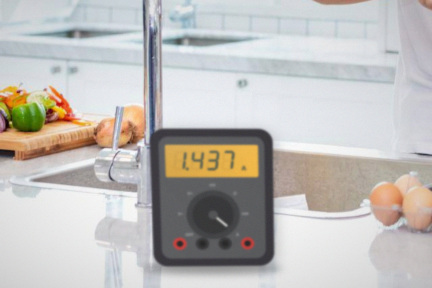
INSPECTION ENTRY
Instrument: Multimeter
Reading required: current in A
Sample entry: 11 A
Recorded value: 1.437 A
